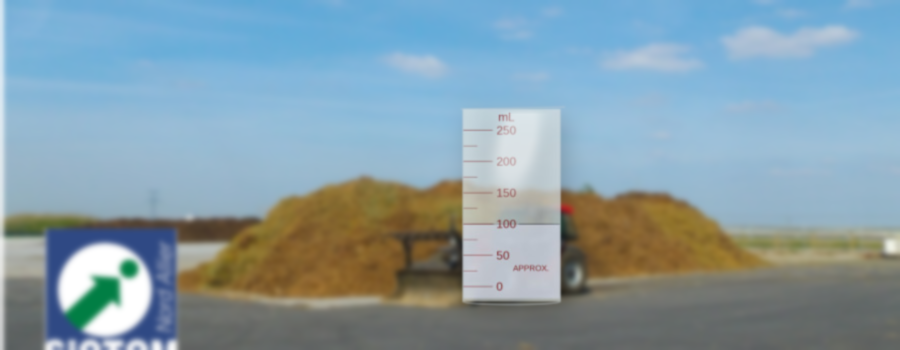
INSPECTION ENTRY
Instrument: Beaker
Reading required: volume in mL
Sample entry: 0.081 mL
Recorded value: 100 mL
